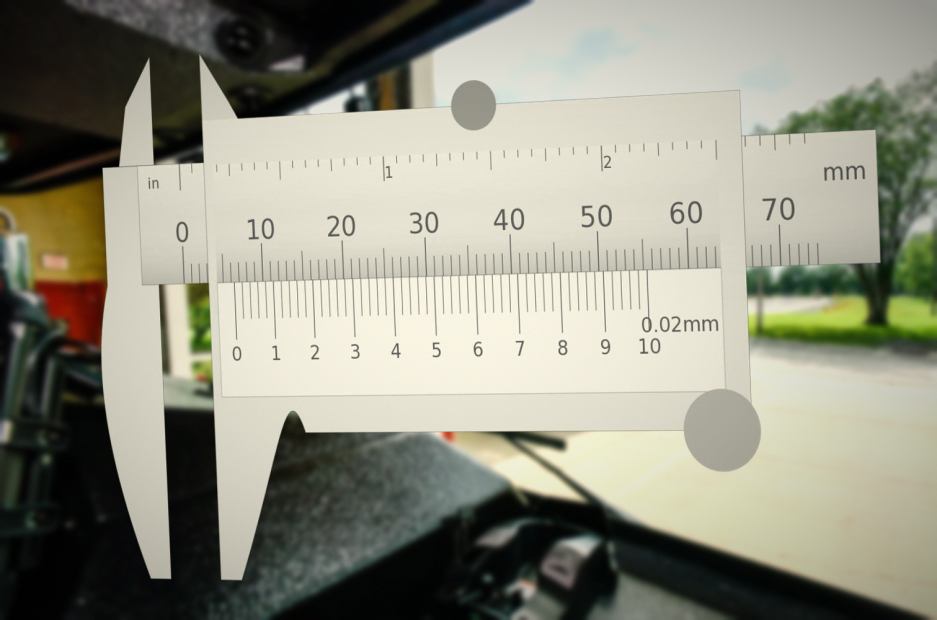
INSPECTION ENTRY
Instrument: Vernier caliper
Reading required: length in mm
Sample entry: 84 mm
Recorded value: 6.4 mm
